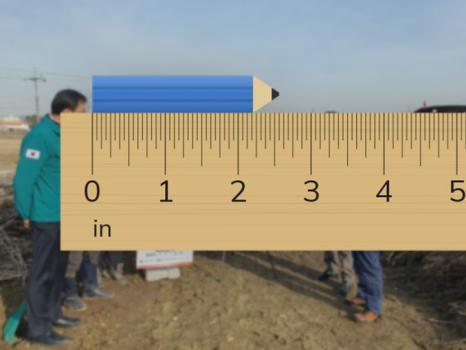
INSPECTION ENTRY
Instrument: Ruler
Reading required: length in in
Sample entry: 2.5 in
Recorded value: 2.5625 in
